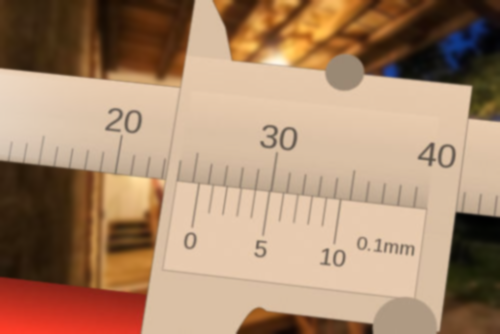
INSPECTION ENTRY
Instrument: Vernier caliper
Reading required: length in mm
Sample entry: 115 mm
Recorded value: 25.4 mm
